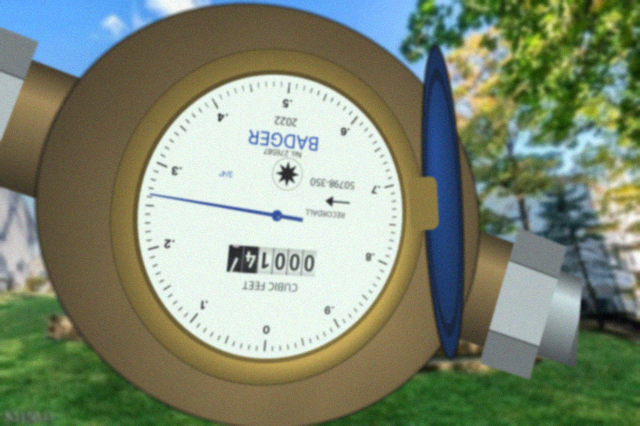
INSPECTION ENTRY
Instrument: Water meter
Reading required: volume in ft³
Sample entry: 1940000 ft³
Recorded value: 147.26 ft³
